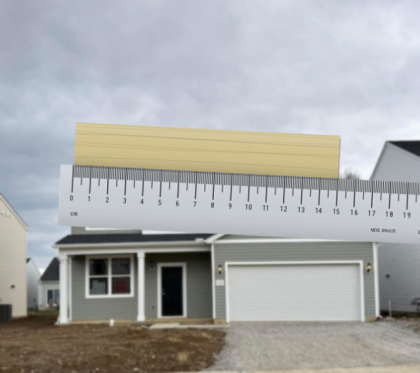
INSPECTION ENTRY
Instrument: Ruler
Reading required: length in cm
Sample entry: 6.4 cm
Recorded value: 15 cm
